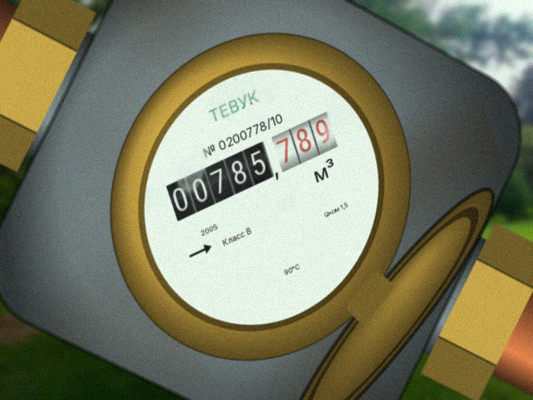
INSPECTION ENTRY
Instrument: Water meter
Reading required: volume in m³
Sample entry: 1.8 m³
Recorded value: 785.789 m³
